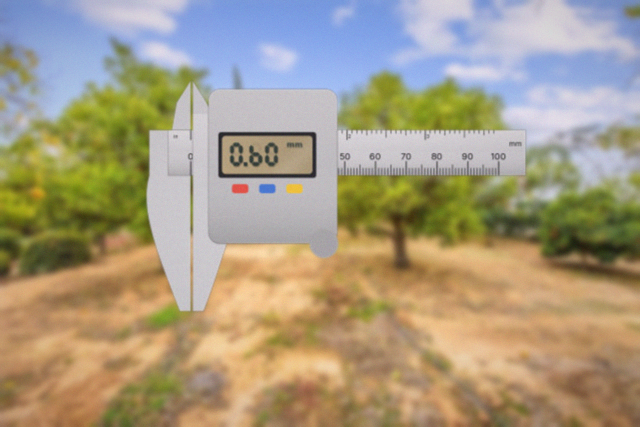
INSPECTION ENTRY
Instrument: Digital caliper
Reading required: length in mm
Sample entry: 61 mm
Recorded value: 0.60 mm
